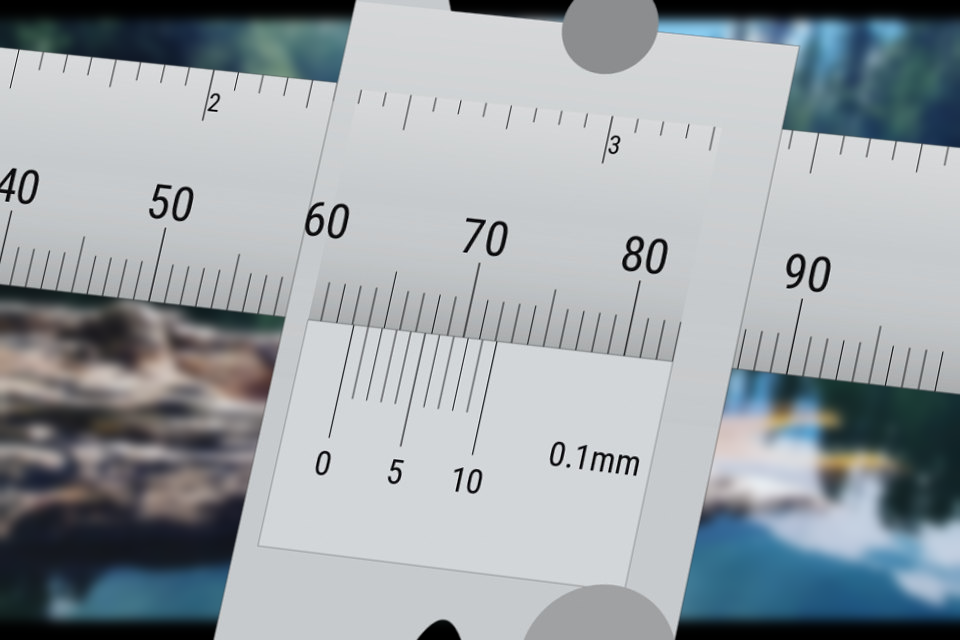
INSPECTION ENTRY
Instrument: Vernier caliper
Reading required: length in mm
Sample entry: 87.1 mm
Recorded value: 63.1 mm
